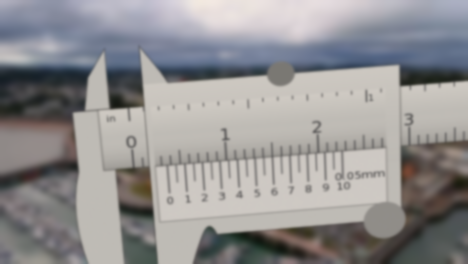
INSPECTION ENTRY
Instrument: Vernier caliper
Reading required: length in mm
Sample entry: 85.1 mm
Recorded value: 3.6 mm
